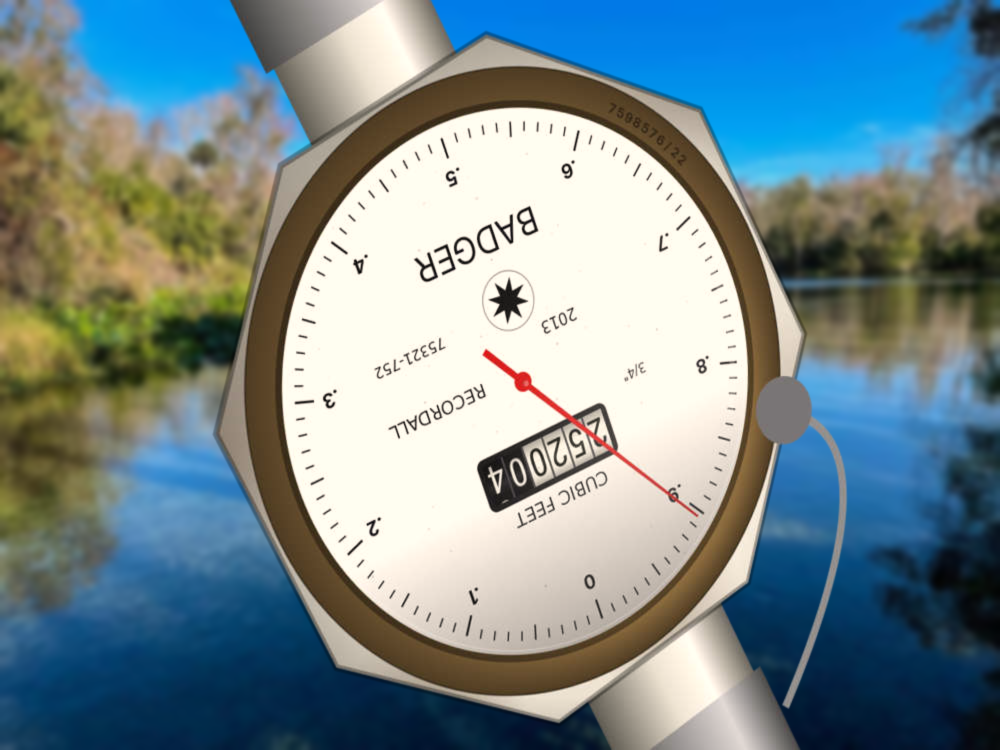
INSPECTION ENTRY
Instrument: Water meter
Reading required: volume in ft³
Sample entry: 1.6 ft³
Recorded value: 252003.90 ft³
